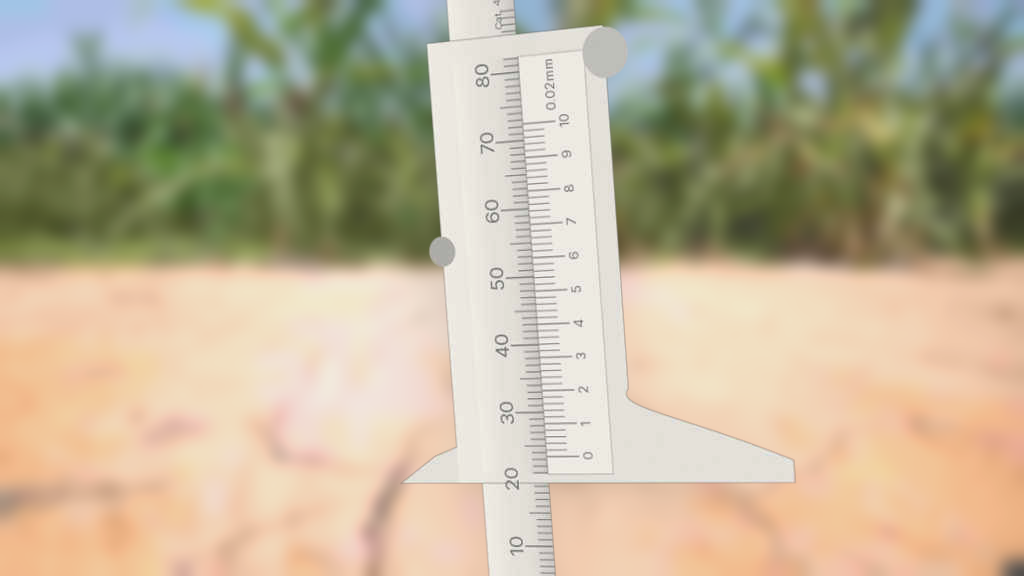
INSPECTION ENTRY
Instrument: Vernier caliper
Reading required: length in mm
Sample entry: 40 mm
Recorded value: 23.4 mm
